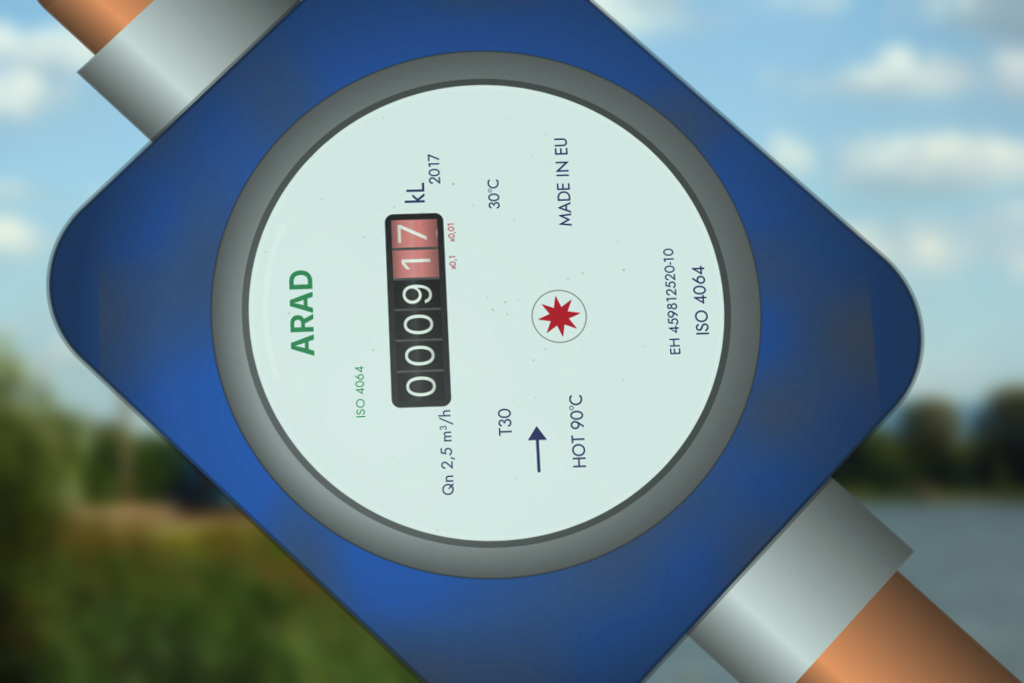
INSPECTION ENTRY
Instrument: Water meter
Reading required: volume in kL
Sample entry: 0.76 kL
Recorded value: 9.17 kL
